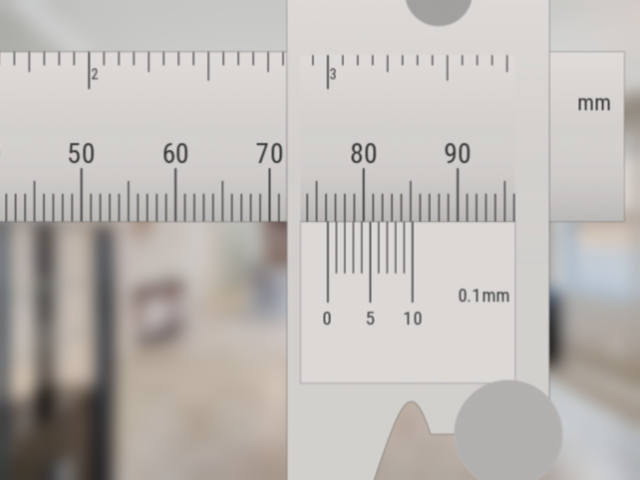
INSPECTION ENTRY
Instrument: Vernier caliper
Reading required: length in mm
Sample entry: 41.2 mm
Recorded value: 76.2 mm
